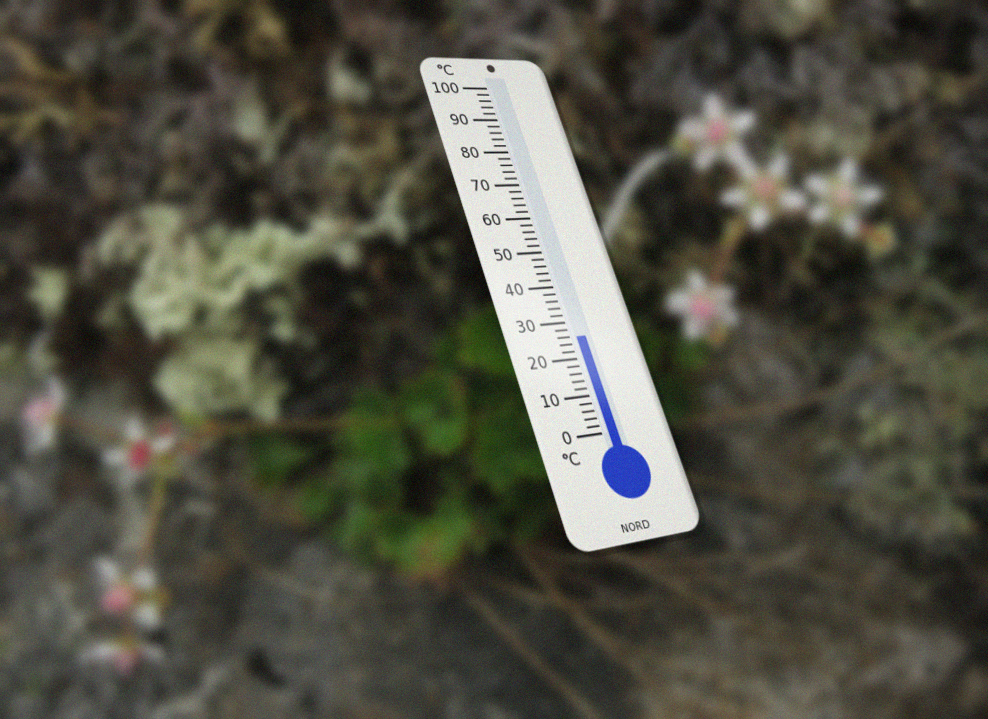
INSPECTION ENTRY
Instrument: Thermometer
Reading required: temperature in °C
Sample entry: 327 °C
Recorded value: 26 °C
